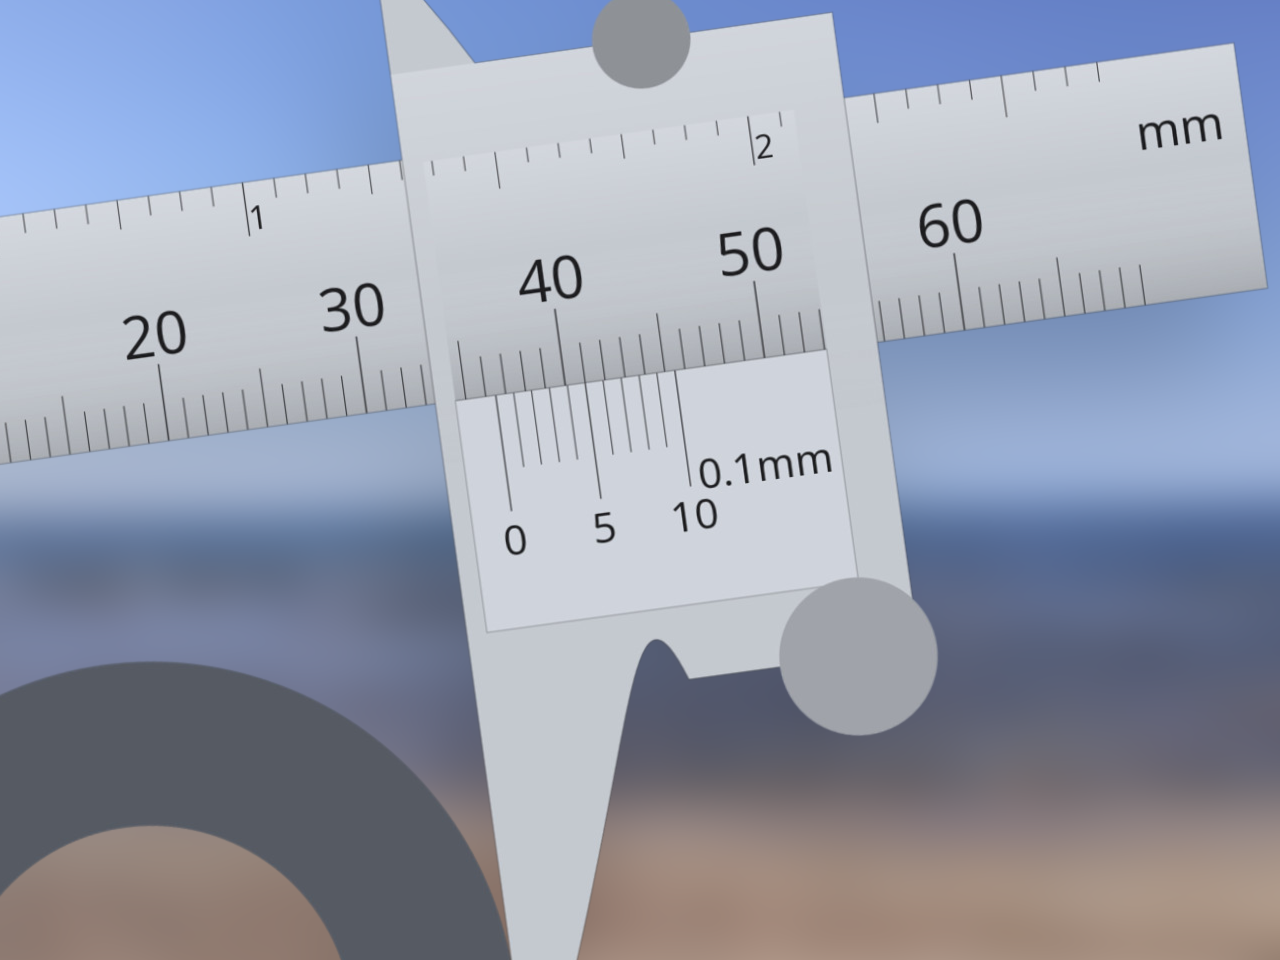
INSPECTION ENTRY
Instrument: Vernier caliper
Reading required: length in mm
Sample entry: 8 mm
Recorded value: 36.5 mm
